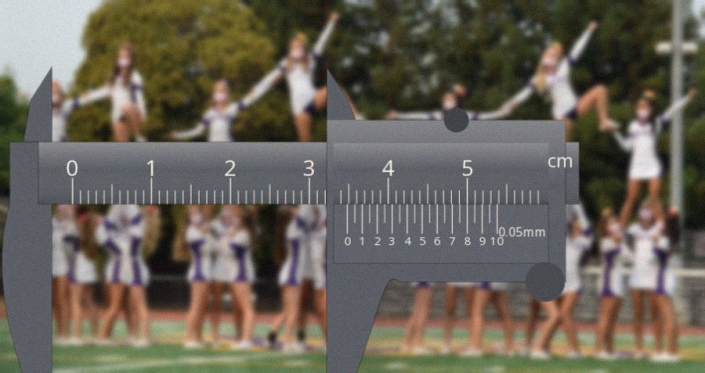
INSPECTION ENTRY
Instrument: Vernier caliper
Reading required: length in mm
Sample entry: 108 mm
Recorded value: 34.8 mm
